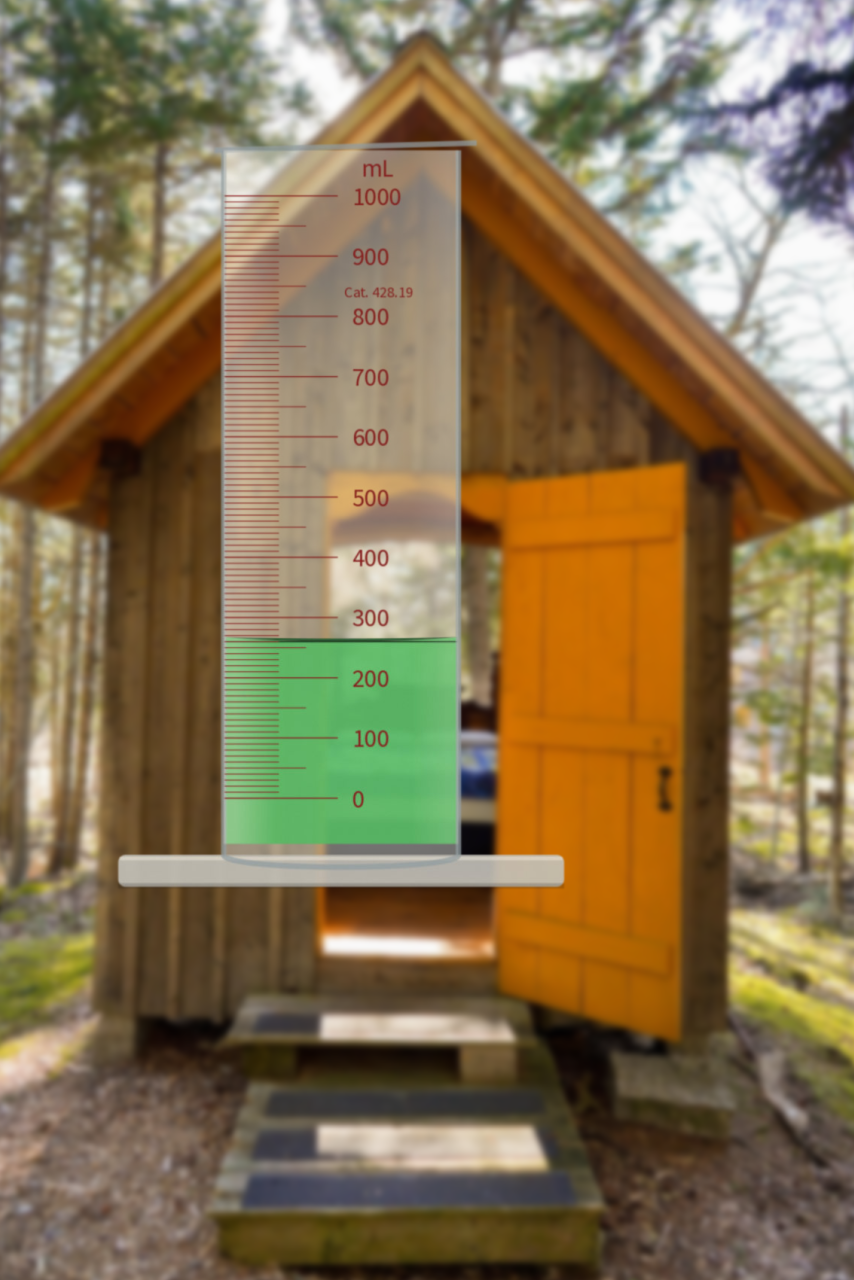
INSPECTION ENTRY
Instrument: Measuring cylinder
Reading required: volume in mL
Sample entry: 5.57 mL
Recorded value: 260 mL
